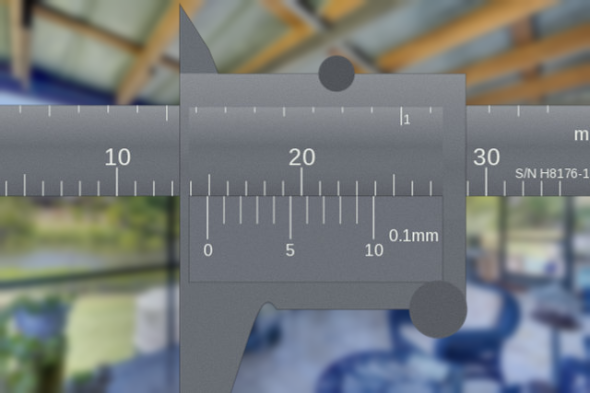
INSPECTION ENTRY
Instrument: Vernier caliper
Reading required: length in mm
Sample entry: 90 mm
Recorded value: 14.9 mm
